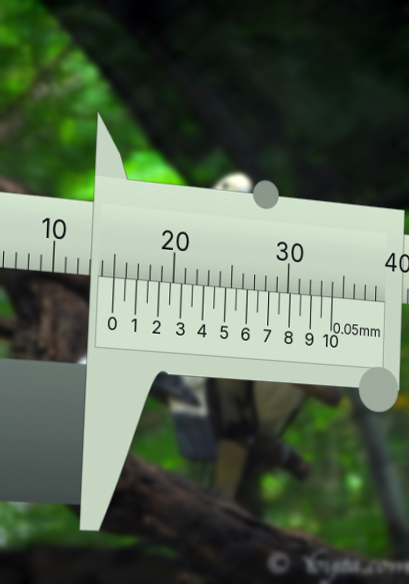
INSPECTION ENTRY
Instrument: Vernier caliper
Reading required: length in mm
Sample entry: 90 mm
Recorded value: 15.0 mm
